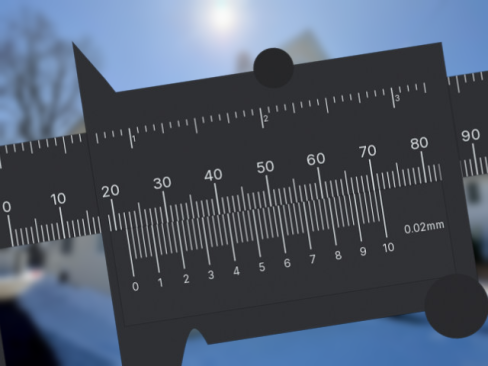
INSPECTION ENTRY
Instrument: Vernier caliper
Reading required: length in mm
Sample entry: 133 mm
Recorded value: 22.0 mm
